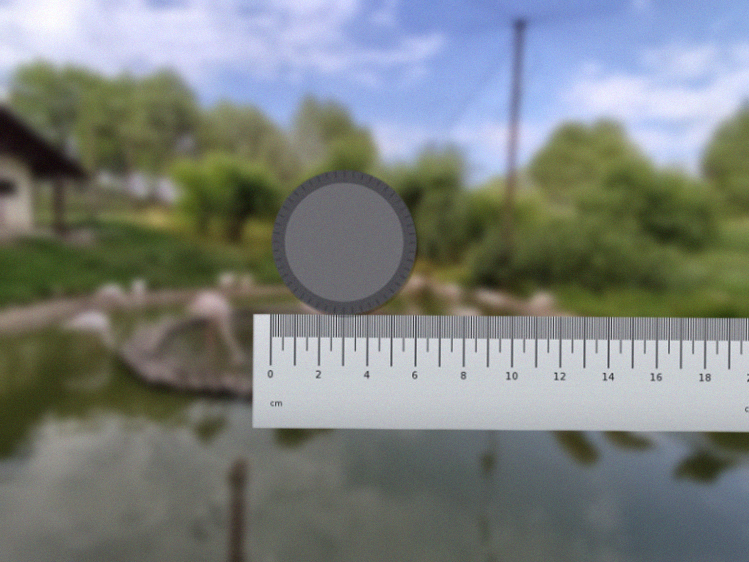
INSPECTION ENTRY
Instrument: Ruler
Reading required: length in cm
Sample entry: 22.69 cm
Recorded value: 6 cm
